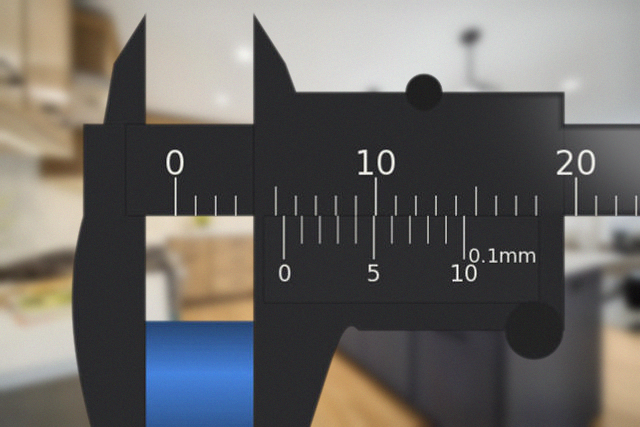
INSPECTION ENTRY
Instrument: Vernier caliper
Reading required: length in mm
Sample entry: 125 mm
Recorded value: 5.4 mm
